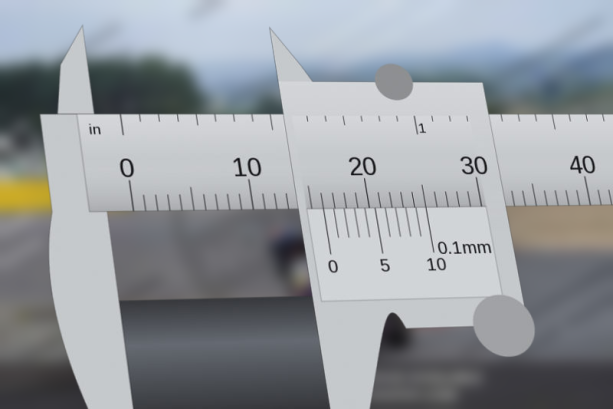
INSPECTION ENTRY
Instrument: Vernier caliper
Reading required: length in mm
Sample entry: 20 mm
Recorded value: 16.0 mm
